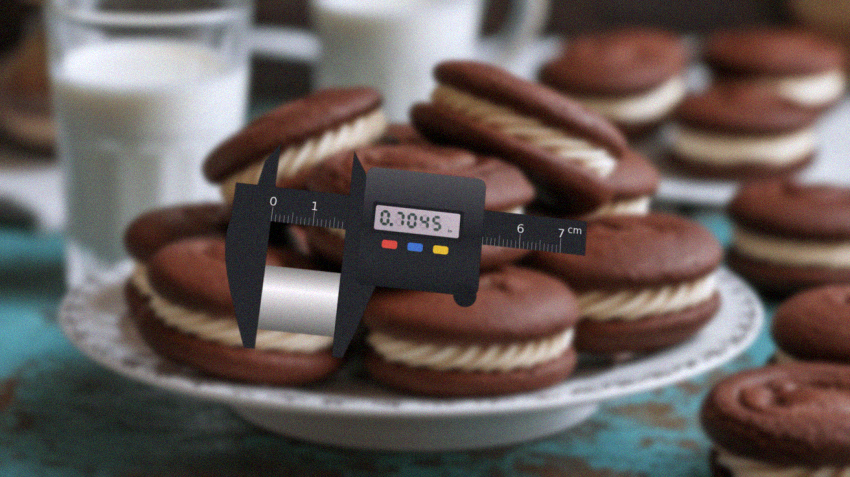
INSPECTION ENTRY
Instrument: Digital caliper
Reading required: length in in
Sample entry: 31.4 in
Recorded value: 0.7045 in
